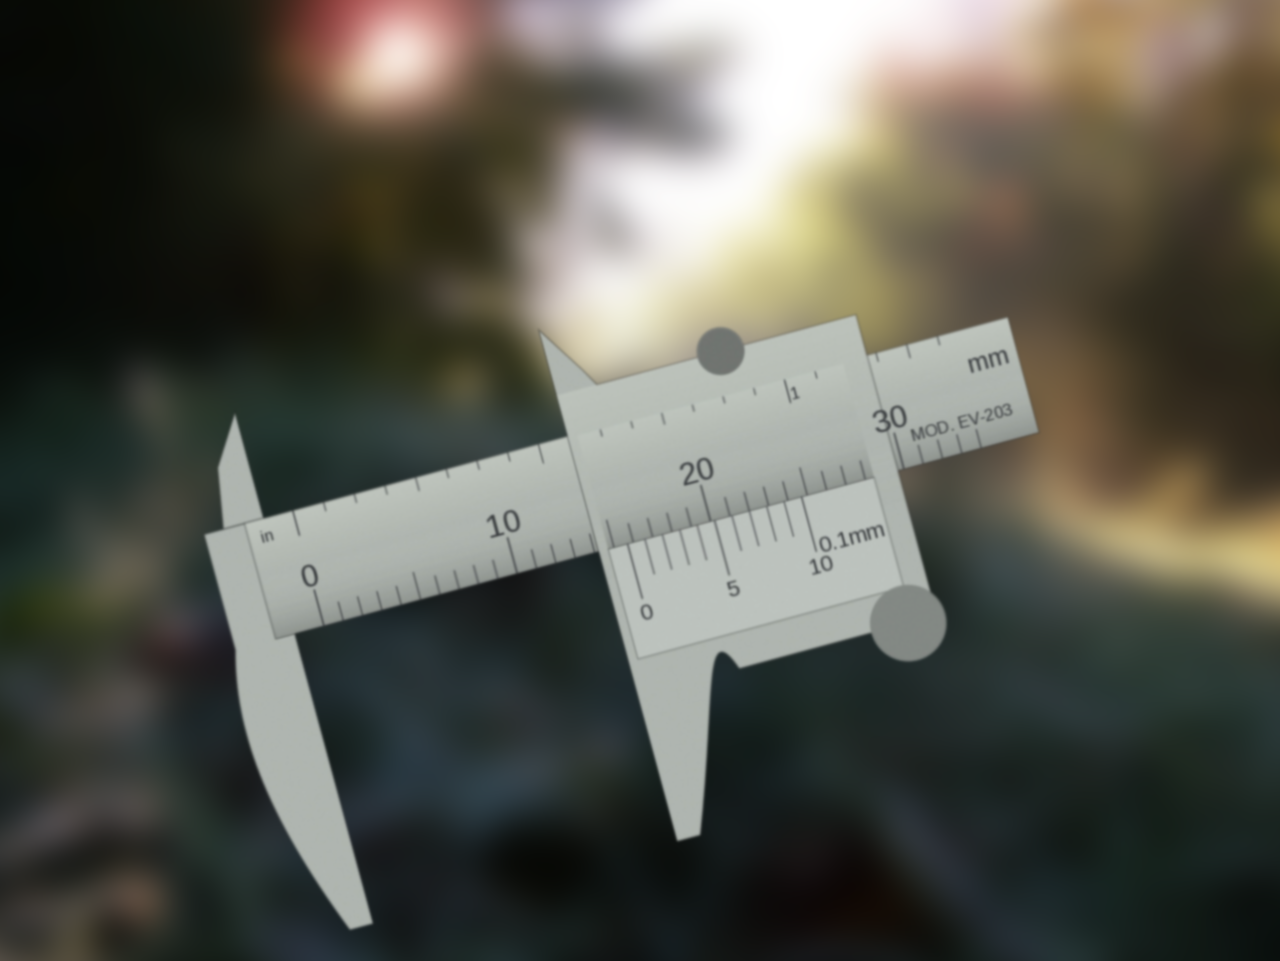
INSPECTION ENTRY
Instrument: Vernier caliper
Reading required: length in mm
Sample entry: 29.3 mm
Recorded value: 15.7 mm
